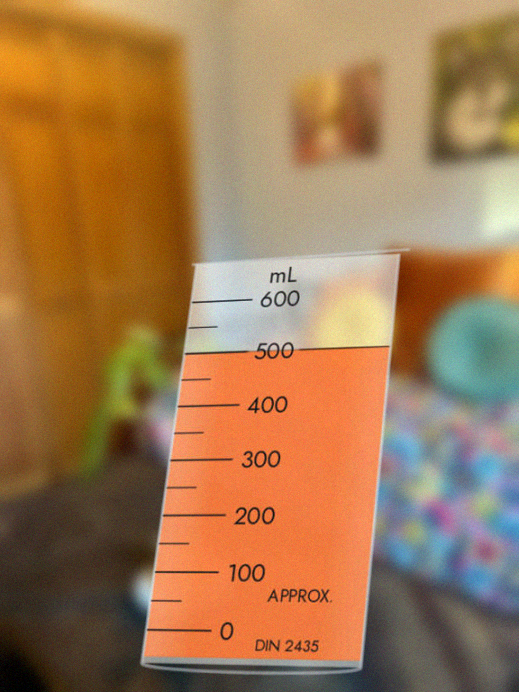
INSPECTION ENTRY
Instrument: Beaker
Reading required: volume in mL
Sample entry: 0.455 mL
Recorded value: 500 mL
